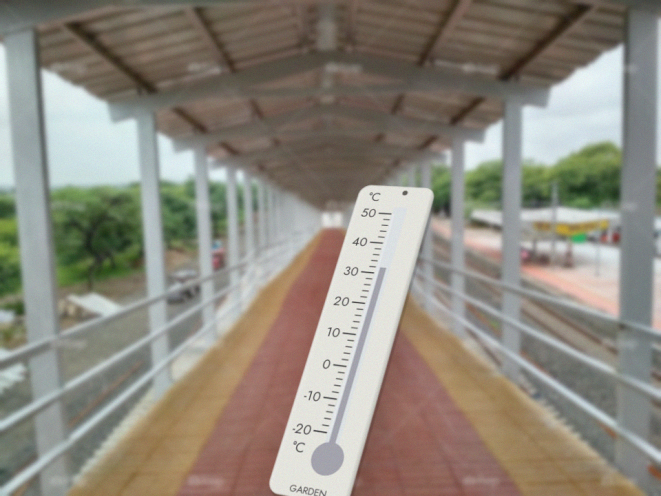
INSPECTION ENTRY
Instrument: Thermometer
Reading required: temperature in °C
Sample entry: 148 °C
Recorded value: 32 °C
